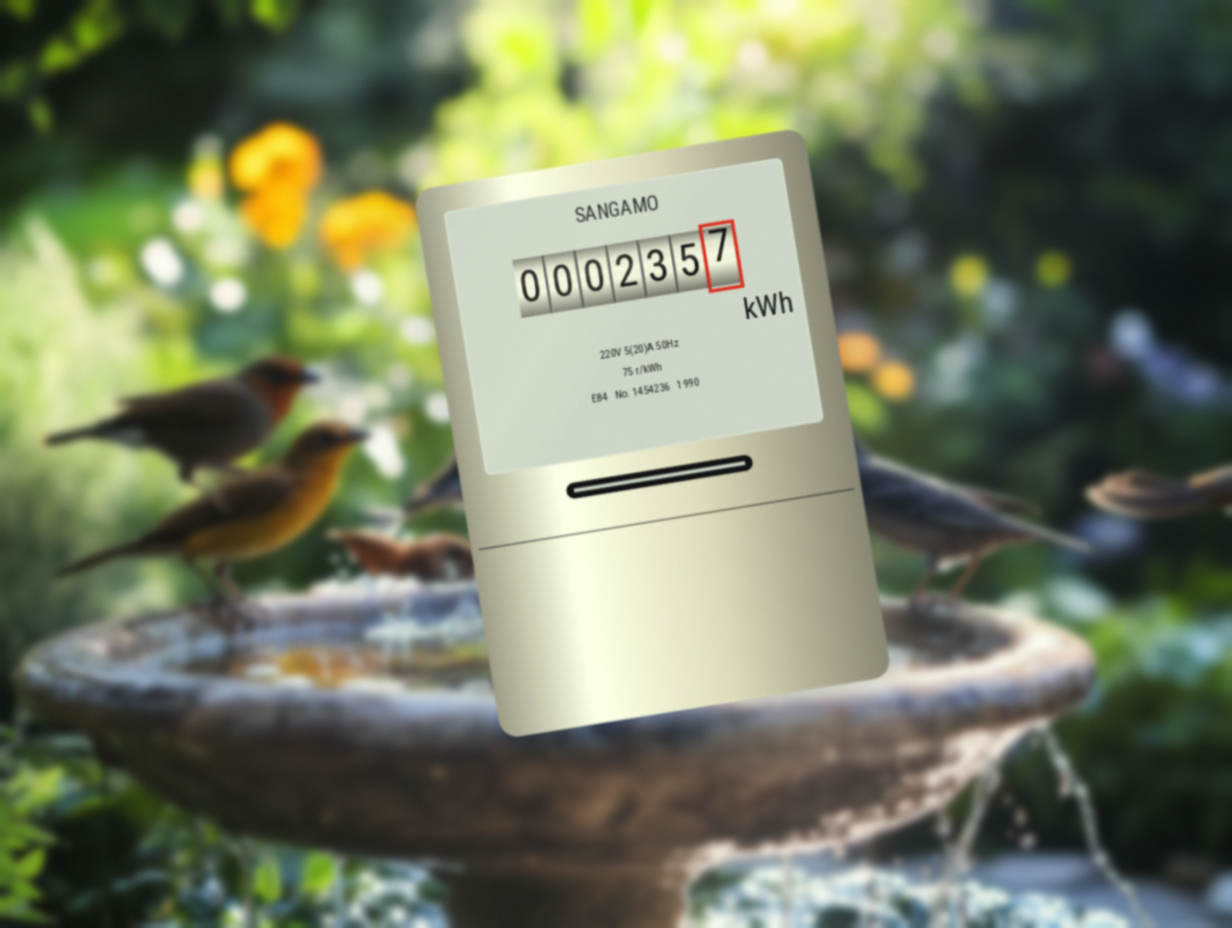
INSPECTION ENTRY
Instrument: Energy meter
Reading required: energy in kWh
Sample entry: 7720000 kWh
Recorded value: 235.7 kWh
